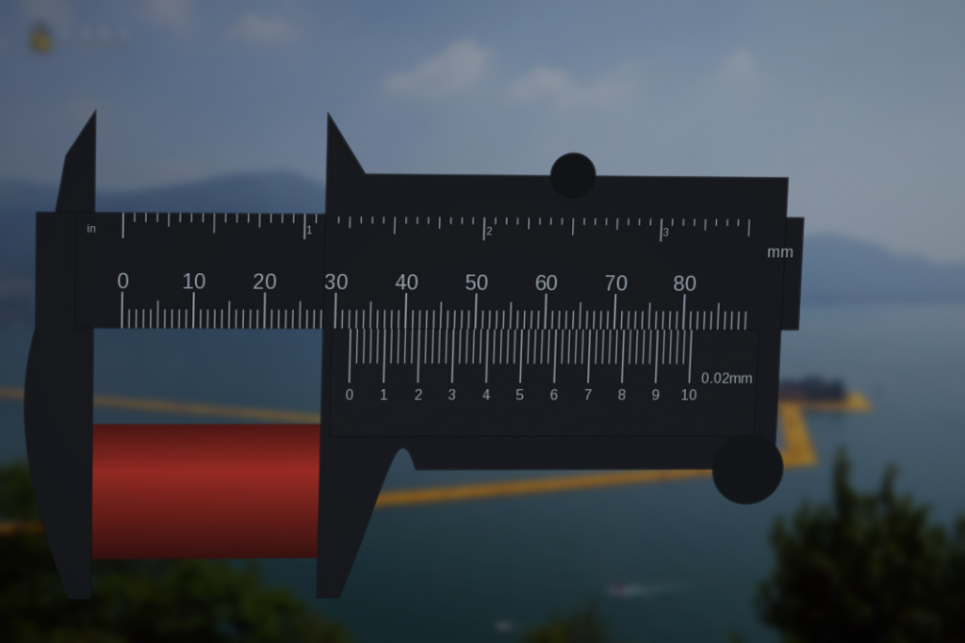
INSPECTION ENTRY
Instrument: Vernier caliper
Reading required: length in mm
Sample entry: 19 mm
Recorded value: 32.2 mm
